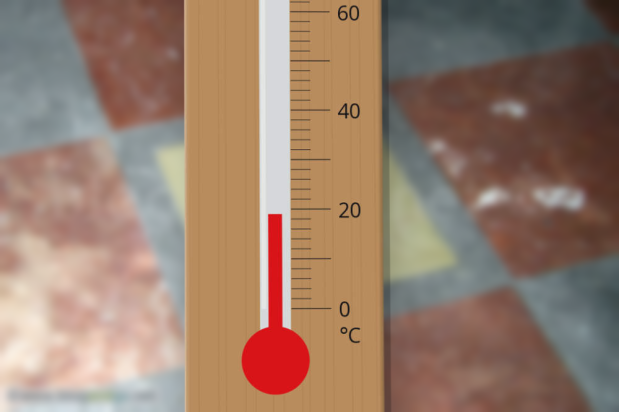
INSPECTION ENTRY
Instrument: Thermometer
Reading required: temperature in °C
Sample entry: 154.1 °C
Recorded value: 19 °C
